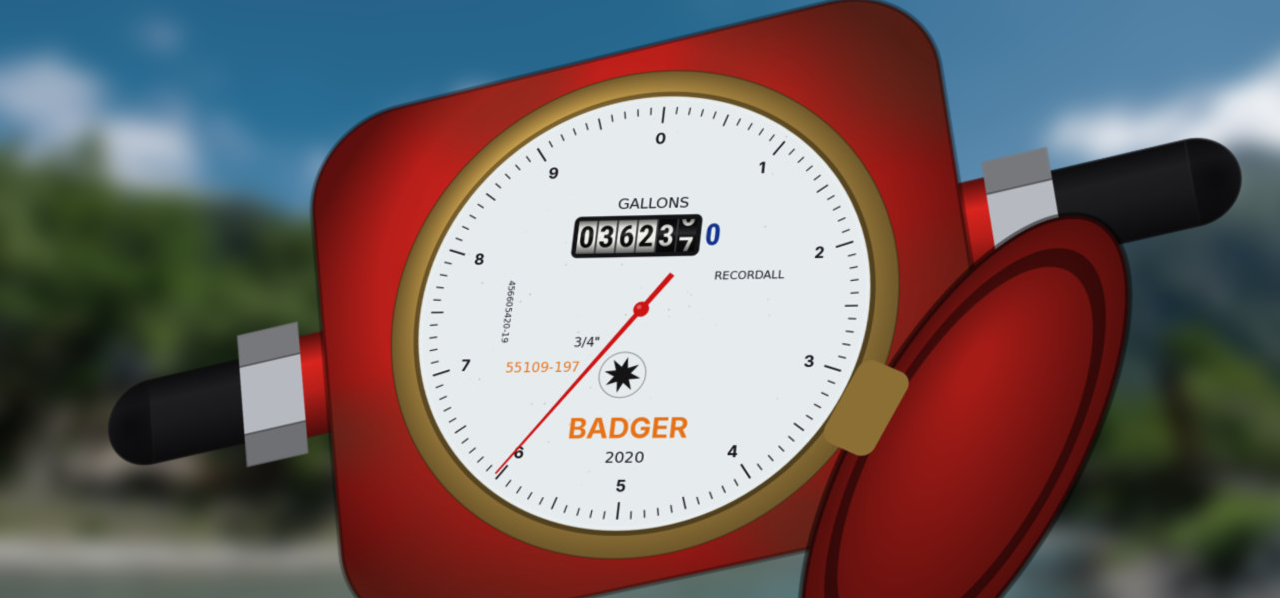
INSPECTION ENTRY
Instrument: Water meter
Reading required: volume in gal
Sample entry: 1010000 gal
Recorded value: 362366.0 gal
